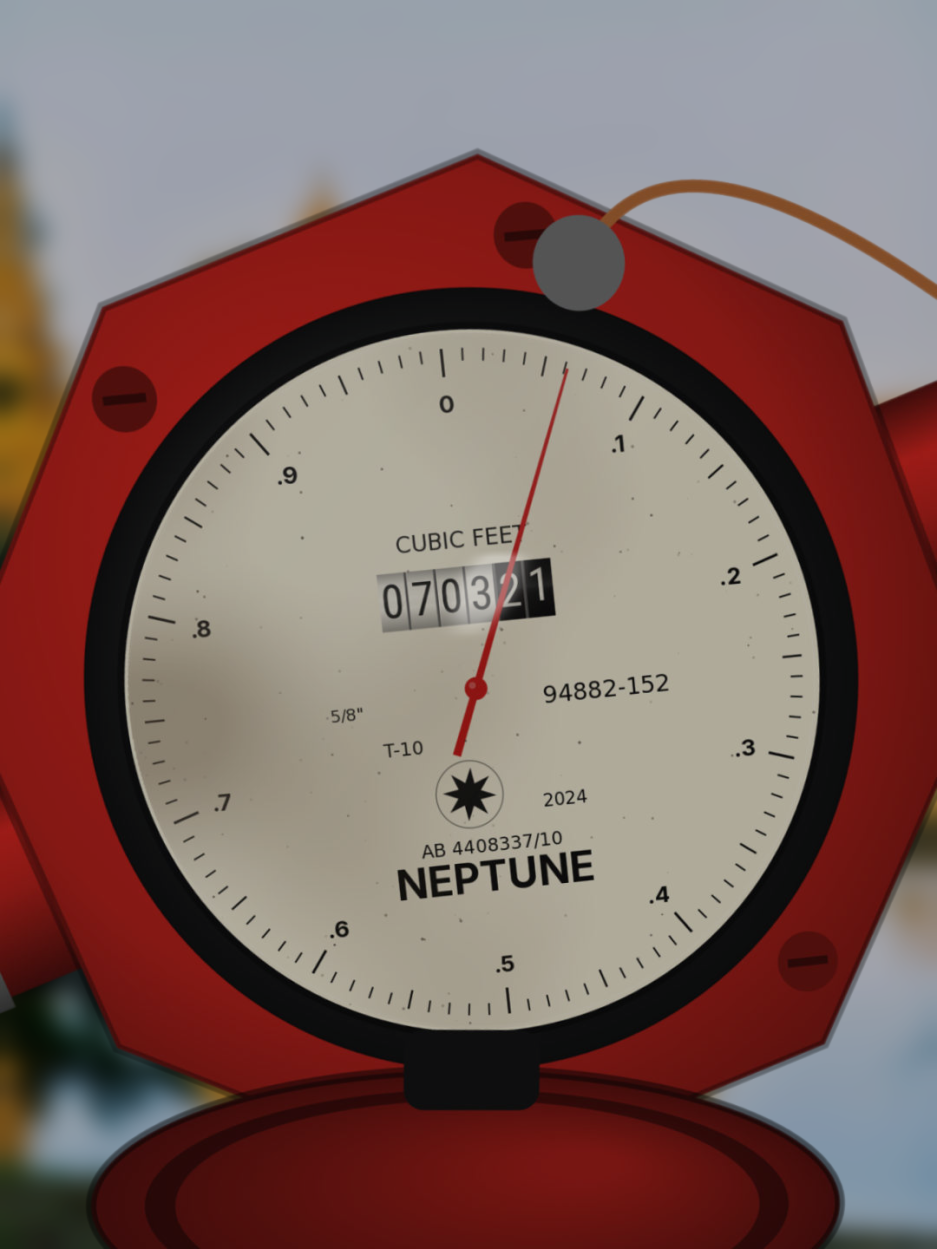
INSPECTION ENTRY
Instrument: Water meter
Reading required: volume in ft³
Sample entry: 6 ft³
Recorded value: 70321.06 ft³
